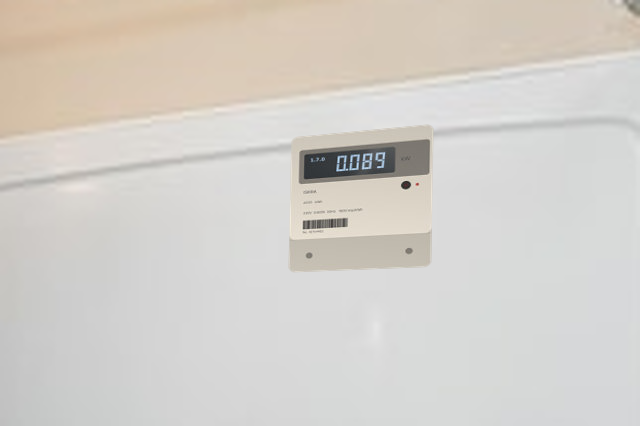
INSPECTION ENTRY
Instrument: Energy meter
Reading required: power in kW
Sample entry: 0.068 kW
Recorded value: 0.089 kW
